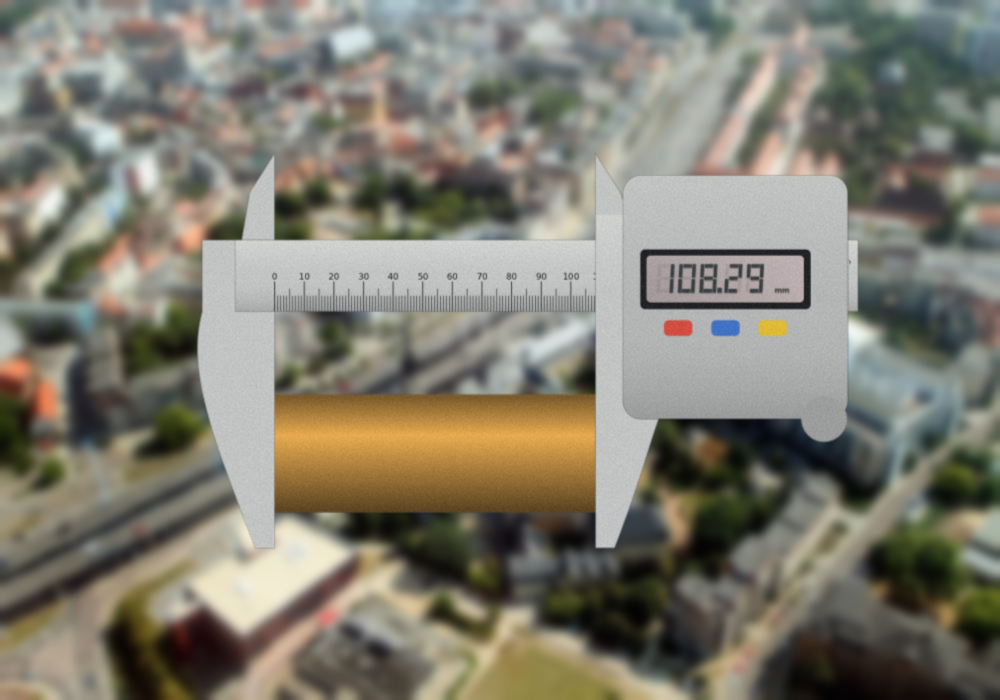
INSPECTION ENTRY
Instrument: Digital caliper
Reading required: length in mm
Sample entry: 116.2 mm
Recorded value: 108.29 mm
